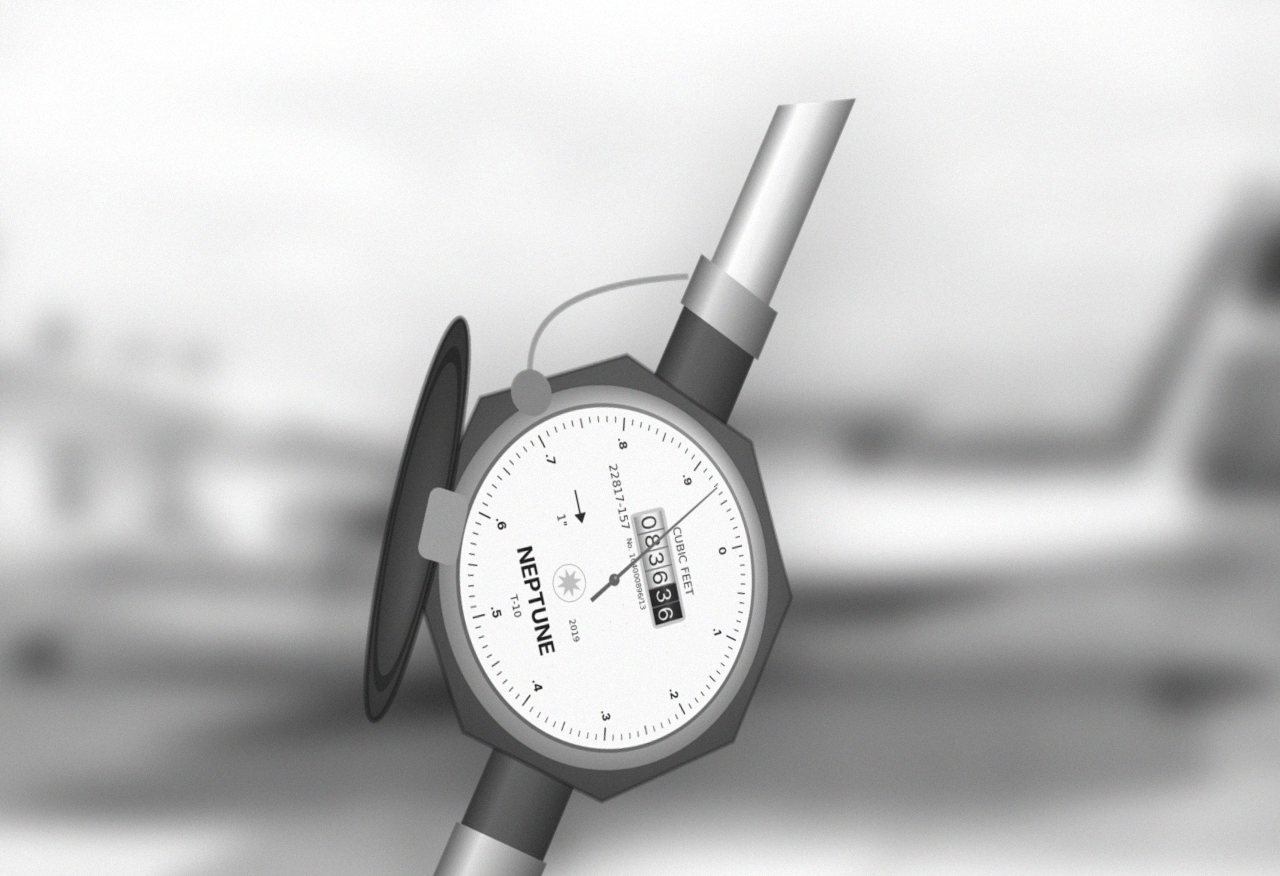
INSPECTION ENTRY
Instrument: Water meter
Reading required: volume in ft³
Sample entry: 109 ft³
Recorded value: 83635.93 ft³
